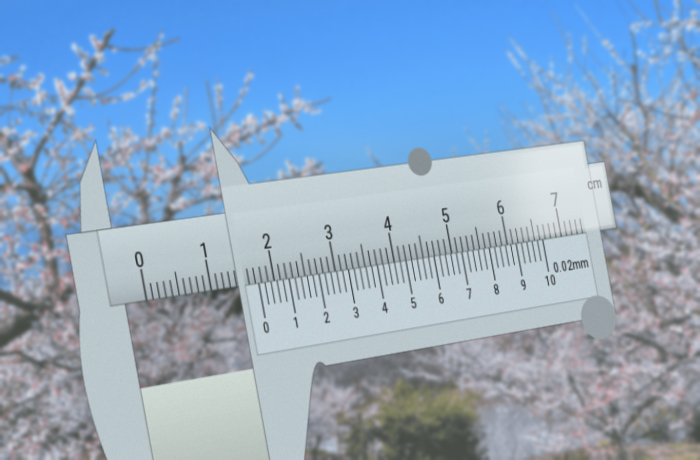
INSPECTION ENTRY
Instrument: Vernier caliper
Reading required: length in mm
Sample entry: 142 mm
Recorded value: 17.5 mm
